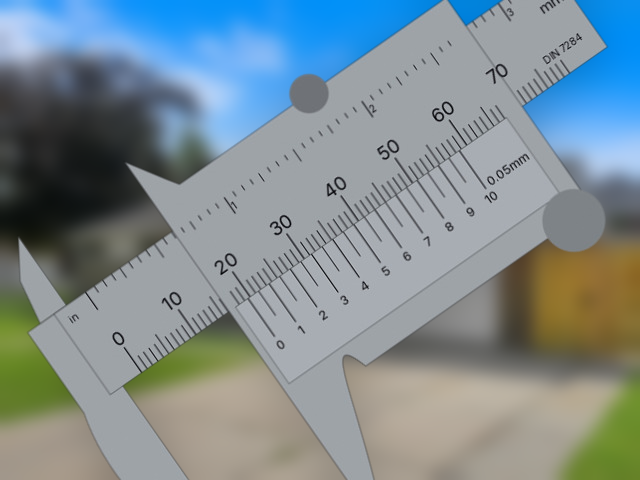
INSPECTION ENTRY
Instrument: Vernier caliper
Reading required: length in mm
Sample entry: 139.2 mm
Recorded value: 19.6 mm
